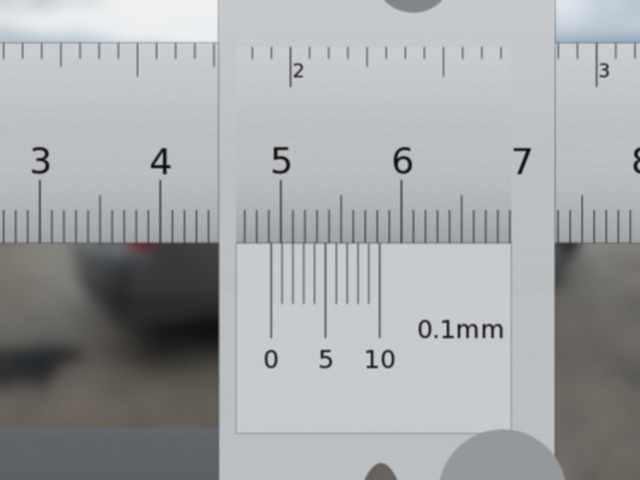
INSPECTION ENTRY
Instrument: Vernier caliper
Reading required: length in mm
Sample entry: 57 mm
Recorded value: 49.2 mm
